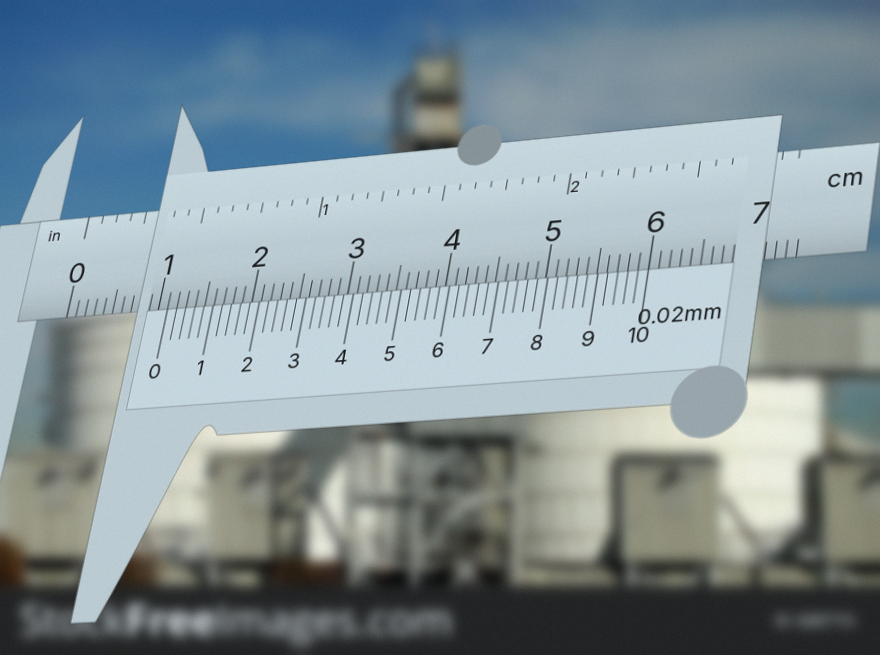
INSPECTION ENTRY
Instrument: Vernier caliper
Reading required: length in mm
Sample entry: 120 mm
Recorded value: 11.0 mm
